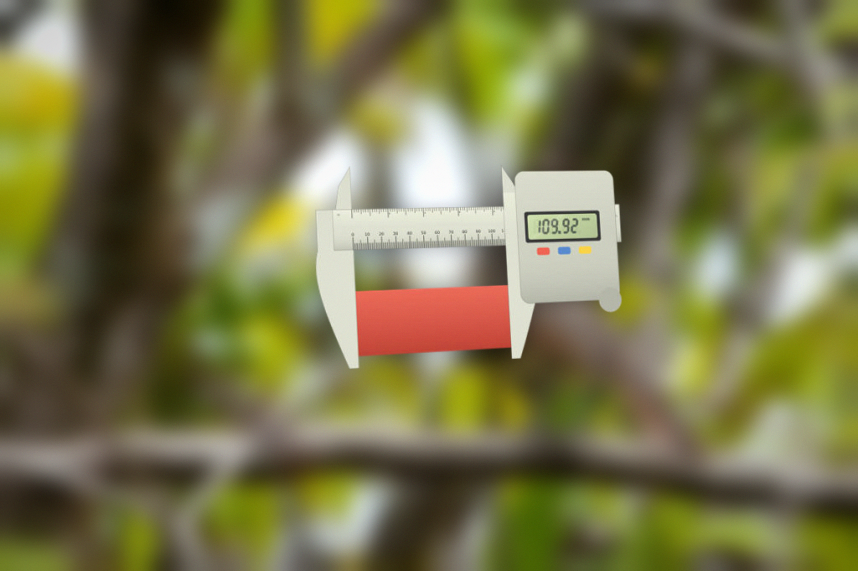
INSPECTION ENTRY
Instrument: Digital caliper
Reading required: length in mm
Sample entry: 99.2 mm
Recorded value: 109.92 mm
